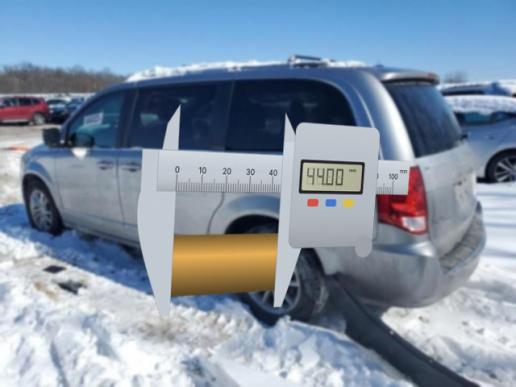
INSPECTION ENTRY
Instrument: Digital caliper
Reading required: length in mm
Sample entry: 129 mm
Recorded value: 44.00 mm
